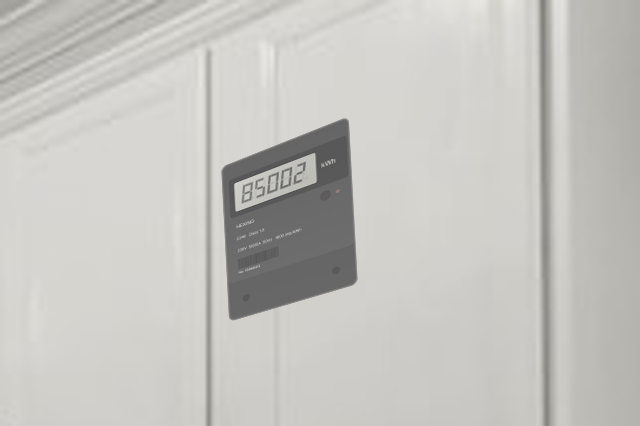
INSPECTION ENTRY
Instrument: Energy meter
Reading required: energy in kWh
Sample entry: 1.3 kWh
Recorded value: 85002 kWh
